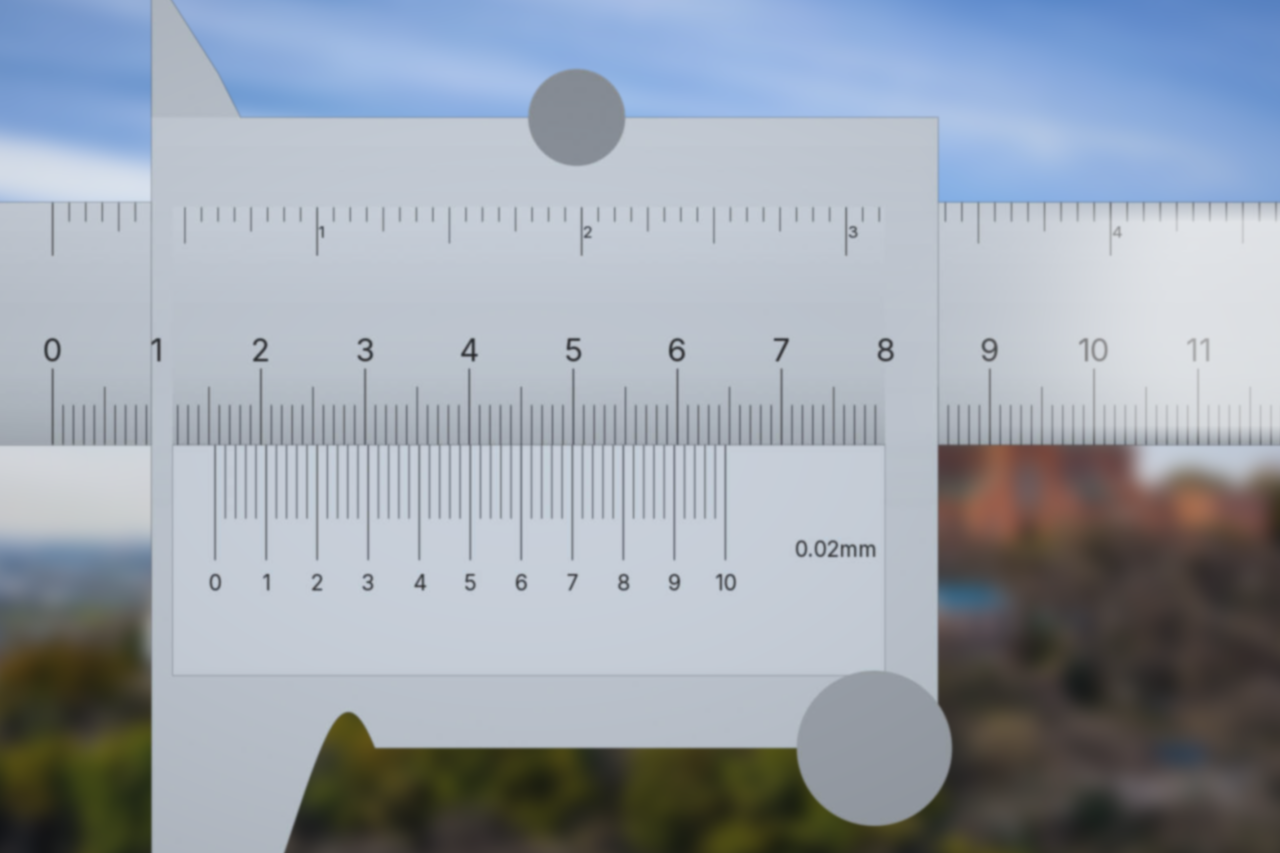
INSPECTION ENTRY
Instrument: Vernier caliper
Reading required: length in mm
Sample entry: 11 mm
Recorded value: 15.6 mm
